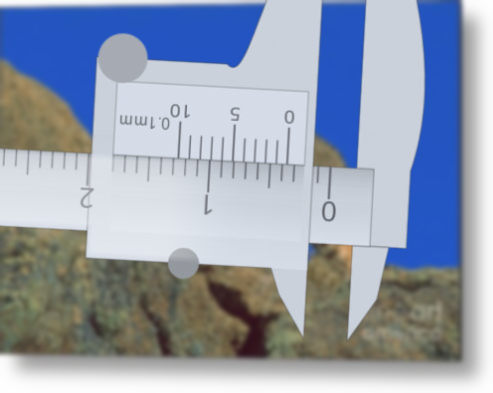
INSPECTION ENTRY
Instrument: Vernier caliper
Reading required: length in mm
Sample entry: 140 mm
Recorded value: 3.6 mm
